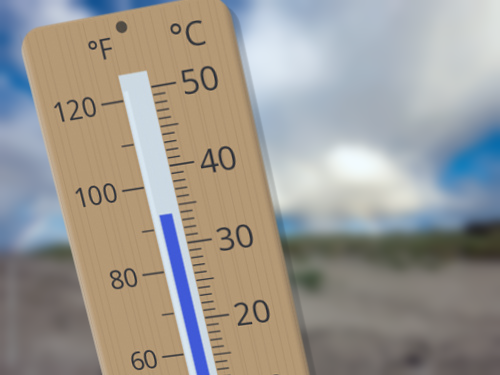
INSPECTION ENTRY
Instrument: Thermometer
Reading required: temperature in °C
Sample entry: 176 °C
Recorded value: 34 °C
